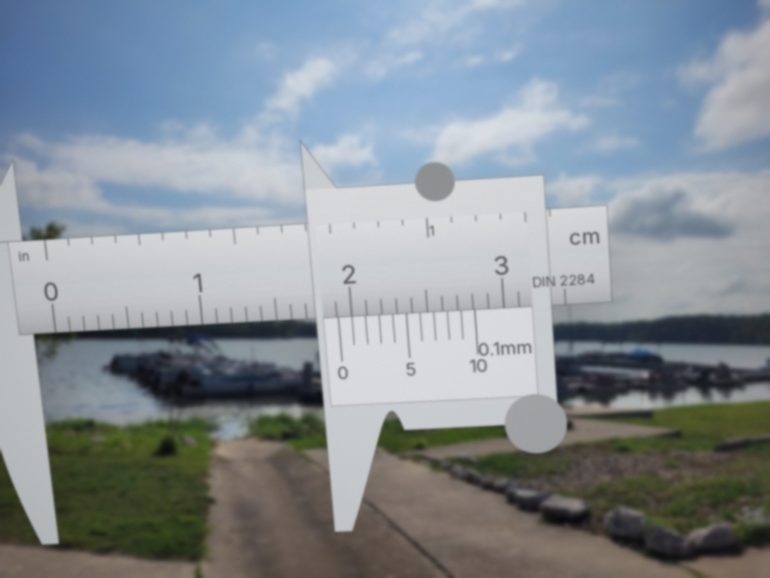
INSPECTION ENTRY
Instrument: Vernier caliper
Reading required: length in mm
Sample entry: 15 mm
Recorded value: 19.1 mm
